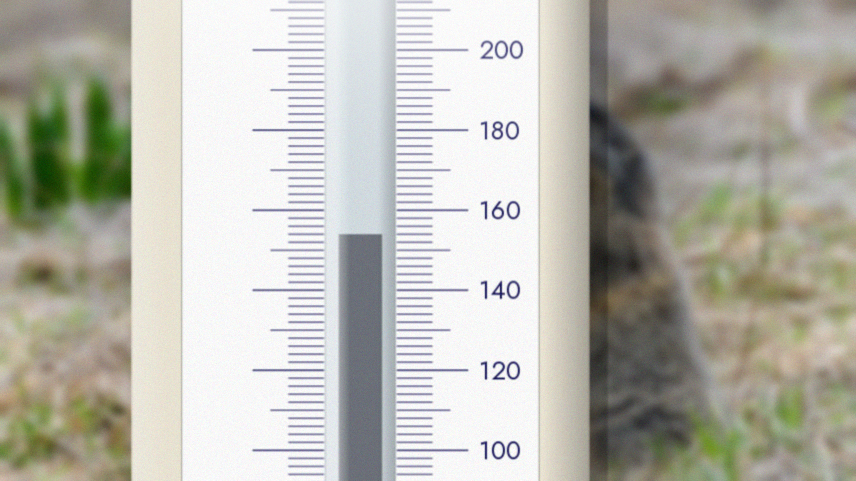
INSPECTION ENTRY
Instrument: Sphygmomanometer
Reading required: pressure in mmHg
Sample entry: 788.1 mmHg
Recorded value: 154 mmHg
